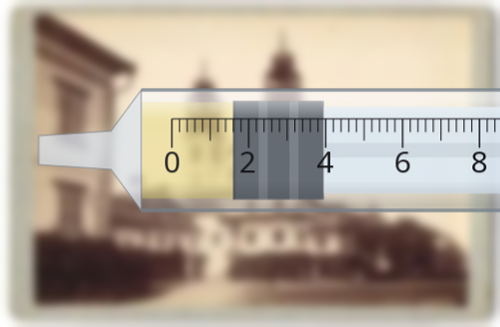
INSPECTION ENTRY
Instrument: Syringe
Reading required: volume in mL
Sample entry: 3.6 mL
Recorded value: 1.6 mL
